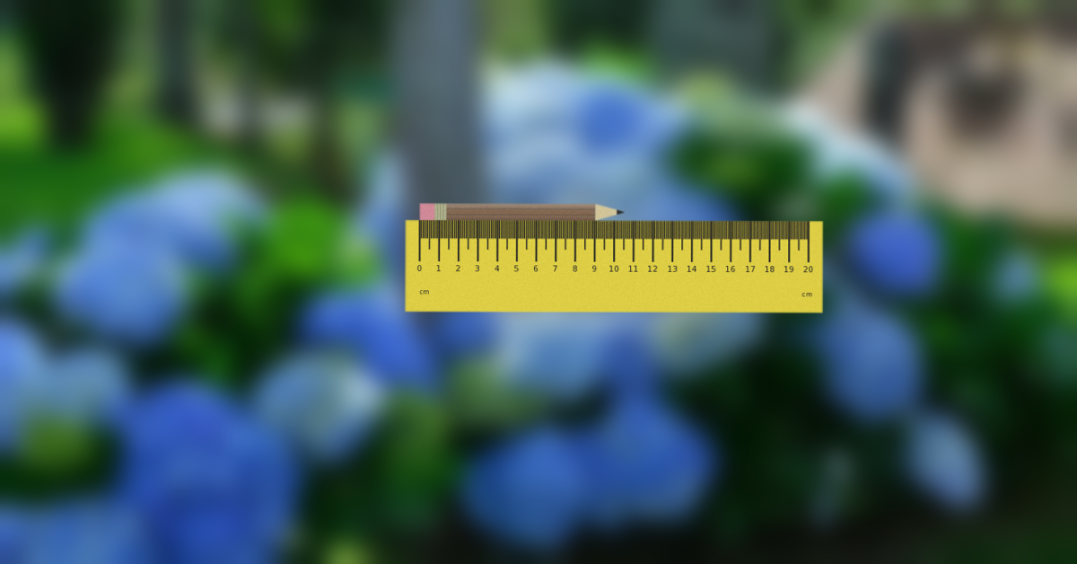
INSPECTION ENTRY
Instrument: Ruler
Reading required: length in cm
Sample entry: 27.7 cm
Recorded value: 10.5 cm
